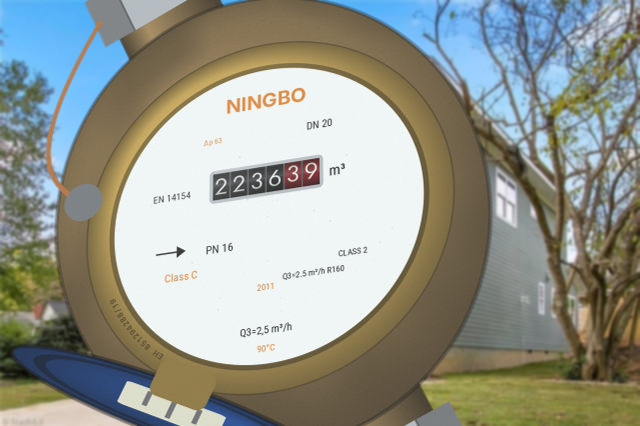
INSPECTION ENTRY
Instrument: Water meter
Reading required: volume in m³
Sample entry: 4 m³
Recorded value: 2236.39 m³
